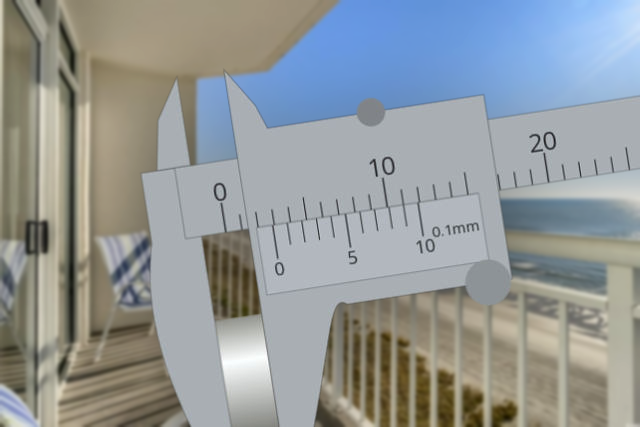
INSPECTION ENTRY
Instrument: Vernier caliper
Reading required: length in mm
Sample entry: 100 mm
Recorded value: 2.9 mm
